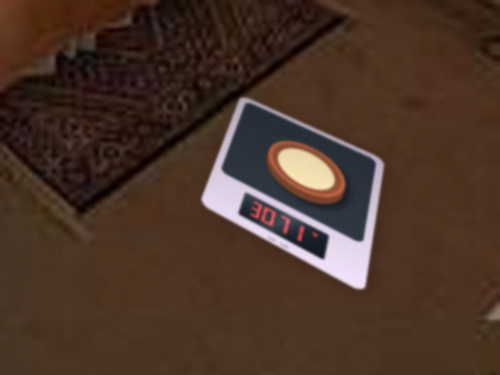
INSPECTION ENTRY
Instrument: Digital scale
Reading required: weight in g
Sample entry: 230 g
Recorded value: 3071 g
